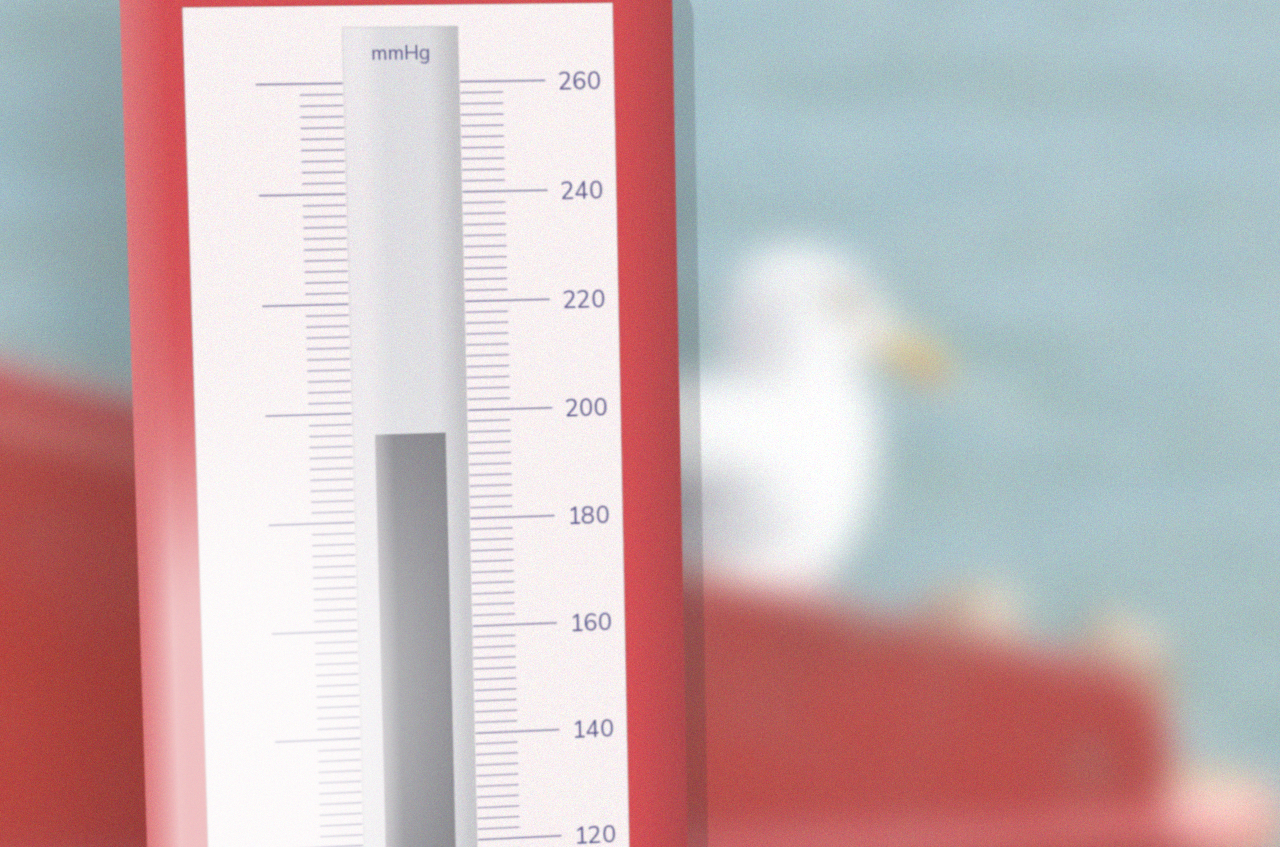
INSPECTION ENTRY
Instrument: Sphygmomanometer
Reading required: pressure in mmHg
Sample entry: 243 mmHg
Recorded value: 196 mmHg
